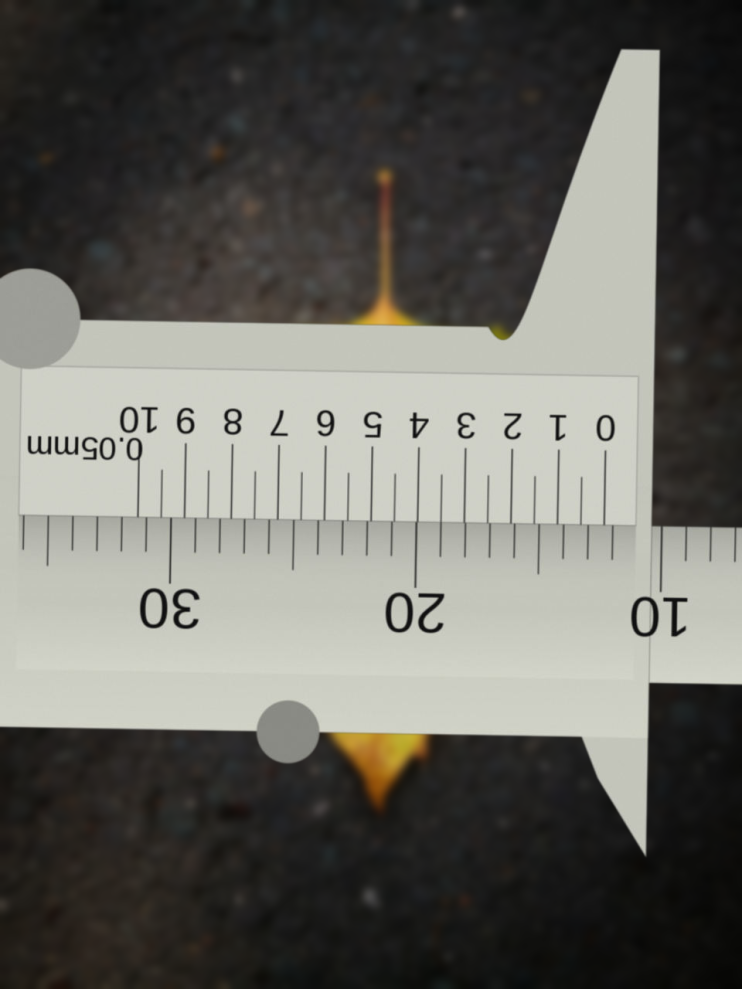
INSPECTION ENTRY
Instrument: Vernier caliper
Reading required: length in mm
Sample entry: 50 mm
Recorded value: 12.35 mm
